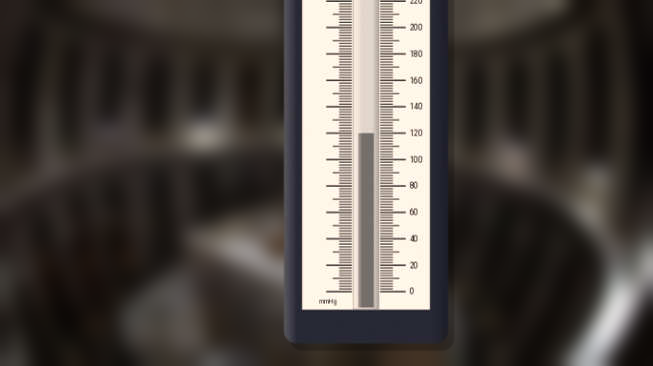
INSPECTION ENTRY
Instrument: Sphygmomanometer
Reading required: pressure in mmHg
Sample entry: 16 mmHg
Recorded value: 120 mmHg
